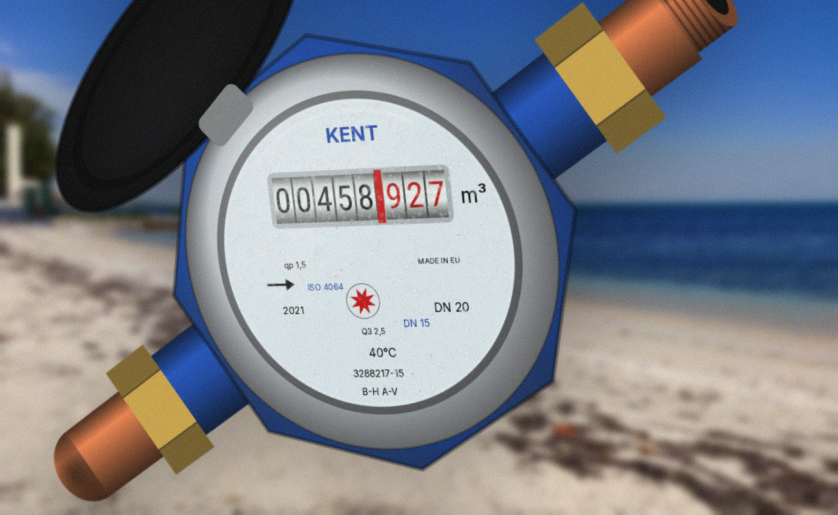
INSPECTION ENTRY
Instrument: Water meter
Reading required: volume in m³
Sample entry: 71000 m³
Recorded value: 458.927 m³
